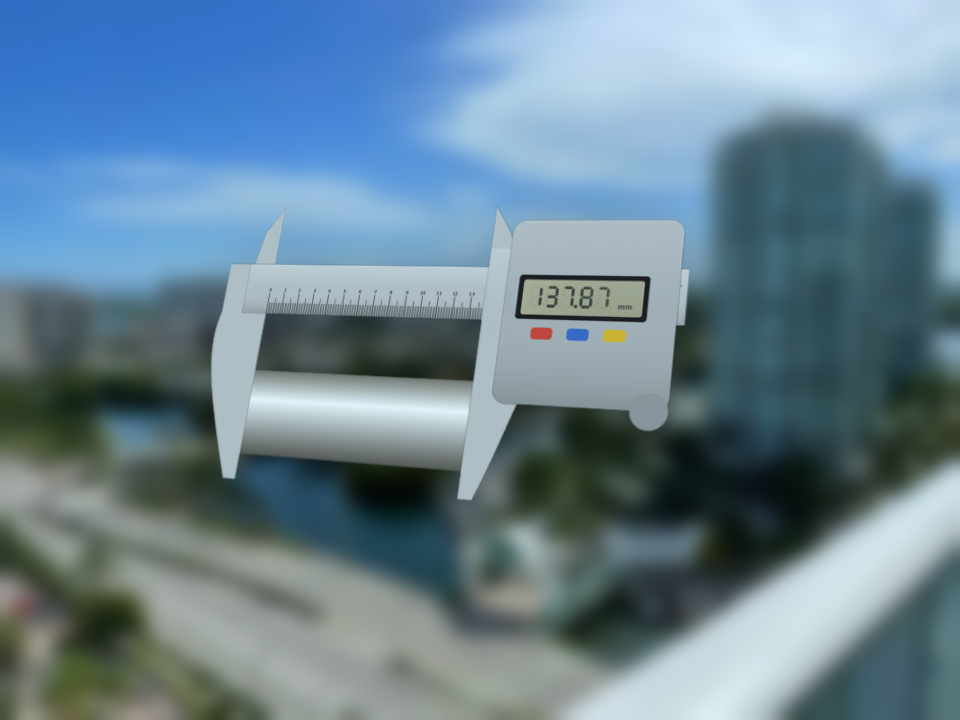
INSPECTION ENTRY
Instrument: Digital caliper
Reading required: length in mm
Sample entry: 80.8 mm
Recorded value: 137.87 mm
